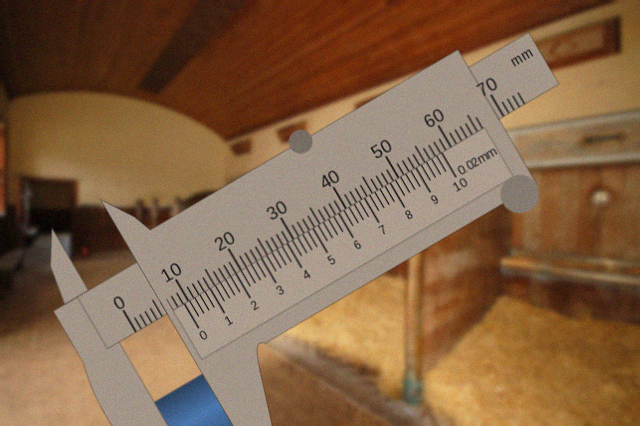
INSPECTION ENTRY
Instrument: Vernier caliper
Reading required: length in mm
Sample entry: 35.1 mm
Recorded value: 9.2 mm
